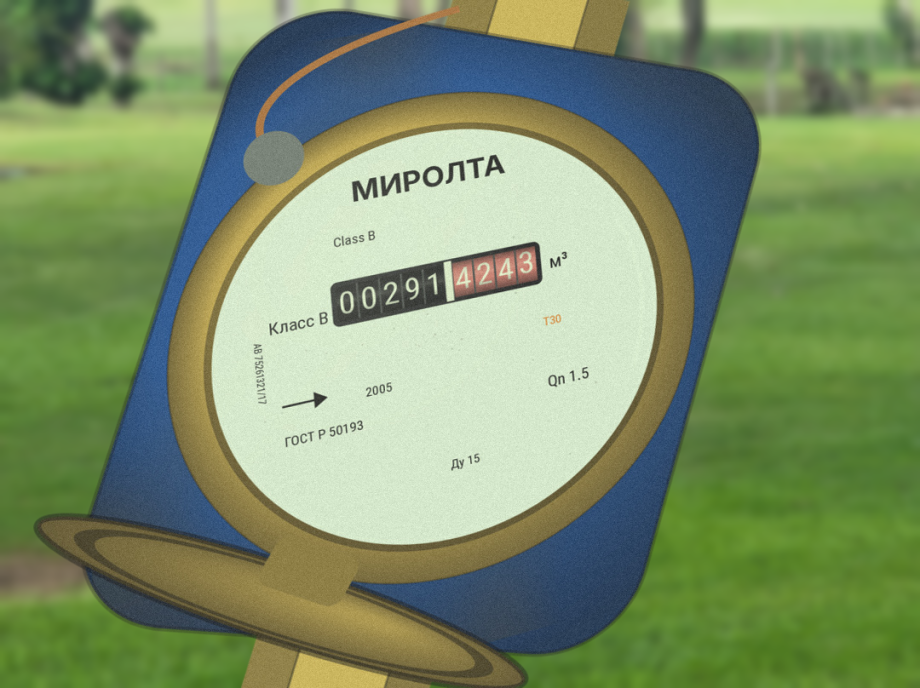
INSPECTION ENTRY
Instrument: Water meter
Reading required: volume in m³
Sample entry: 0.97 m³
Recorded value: 291.4243 m³
